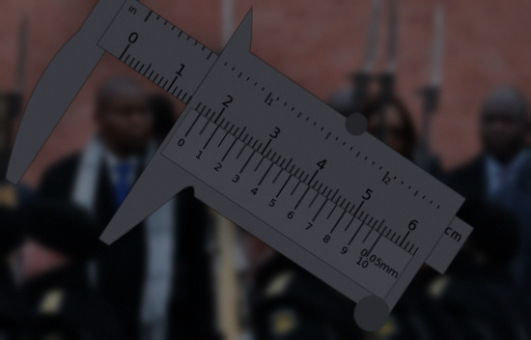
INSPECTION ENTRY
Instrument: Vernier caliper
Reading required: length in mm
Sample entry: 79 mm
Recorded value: 17.0 mm
